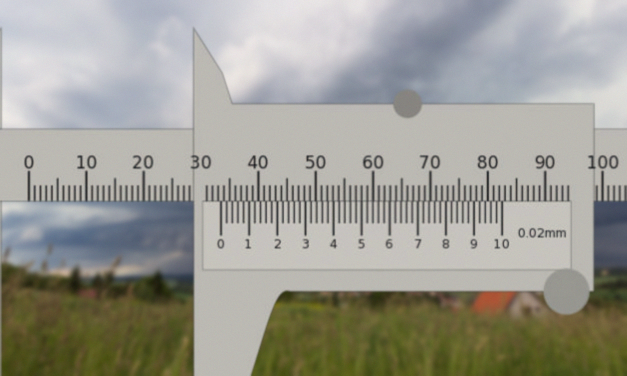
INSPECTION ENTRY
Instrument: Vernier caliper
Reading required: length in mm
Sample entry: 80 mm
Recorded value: 33.5 mm
